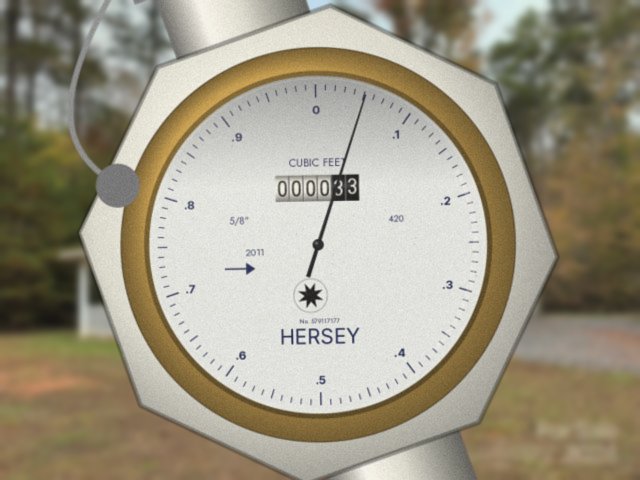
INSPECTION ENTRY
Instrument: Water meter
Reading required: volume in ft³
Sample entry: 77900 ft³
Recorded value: 33.05 ft³
